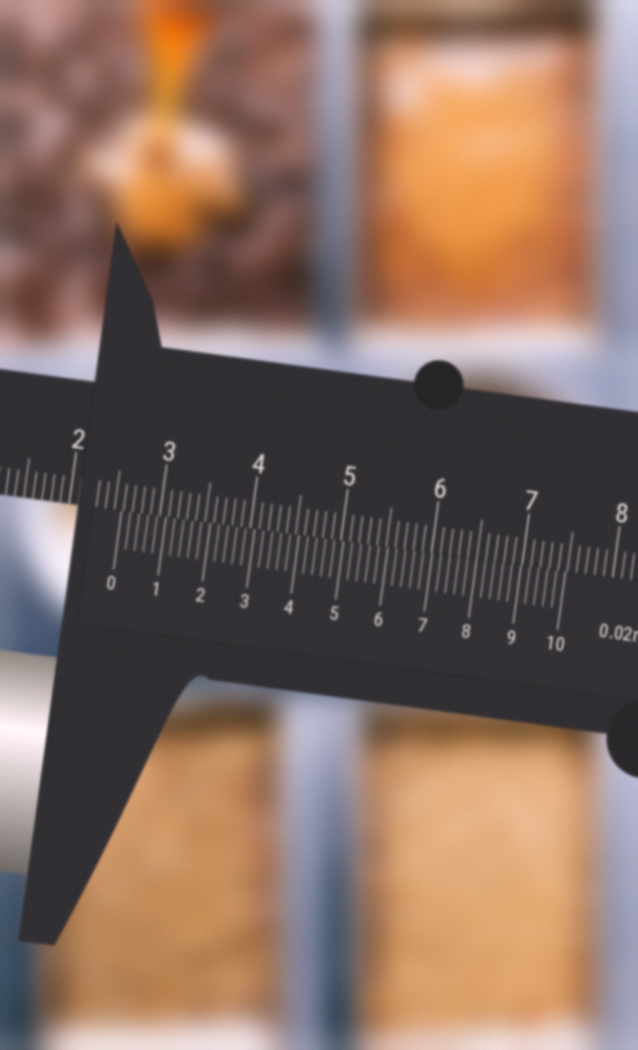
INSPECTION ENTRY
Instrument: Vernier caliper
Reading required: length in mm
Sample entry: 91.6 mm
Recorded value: 25.8 mm
